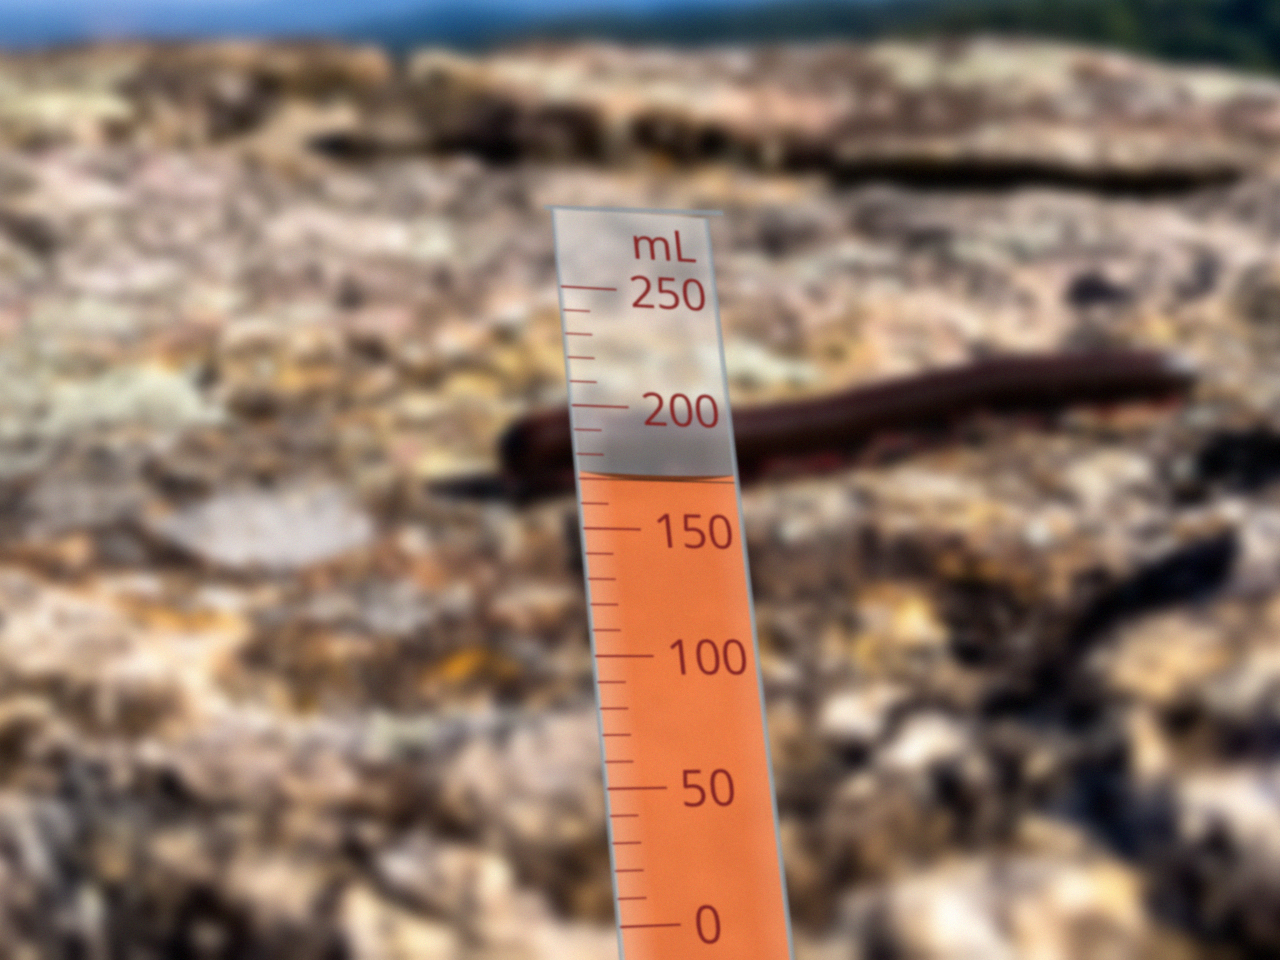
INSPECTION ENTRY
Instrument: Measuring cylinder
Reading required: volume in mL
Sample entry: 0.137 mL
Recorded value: 170 mL
